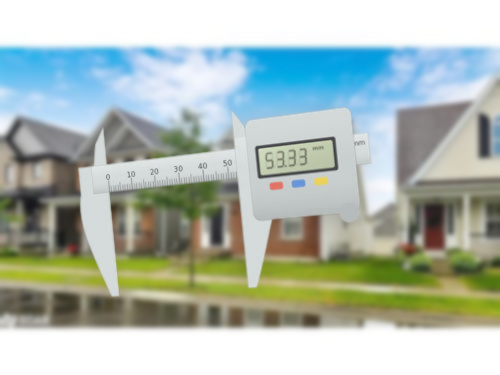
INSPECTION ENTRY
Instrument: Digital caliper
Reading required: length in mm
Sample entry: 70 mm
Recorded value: 53.33 mm
